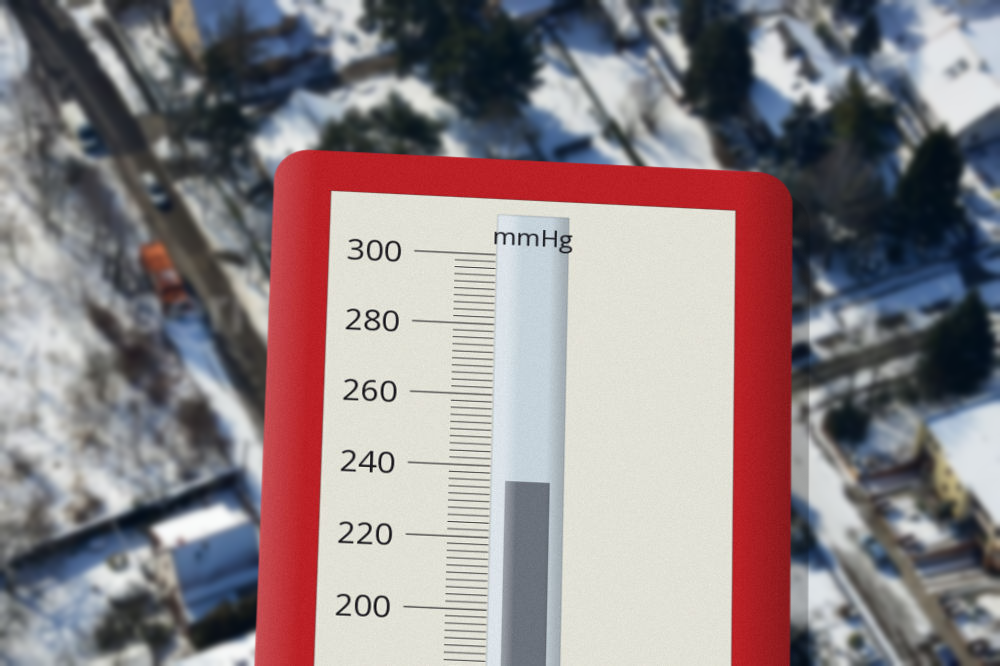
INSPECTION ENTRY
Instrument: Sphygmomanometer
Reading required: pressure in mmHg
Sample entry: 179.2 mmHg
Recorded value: 236 mmHg
